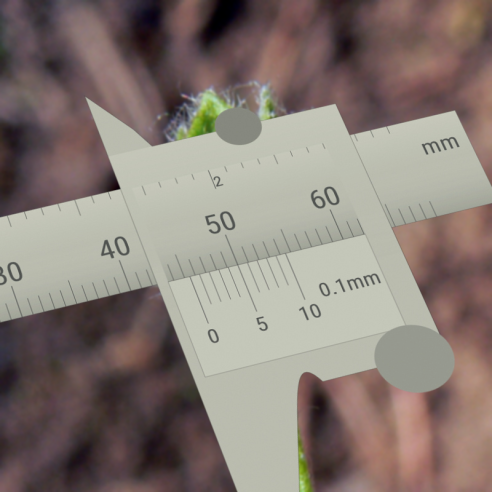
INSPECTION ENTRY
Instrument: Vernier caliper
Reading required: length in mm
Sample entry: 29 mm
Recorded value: 45.5 mm
